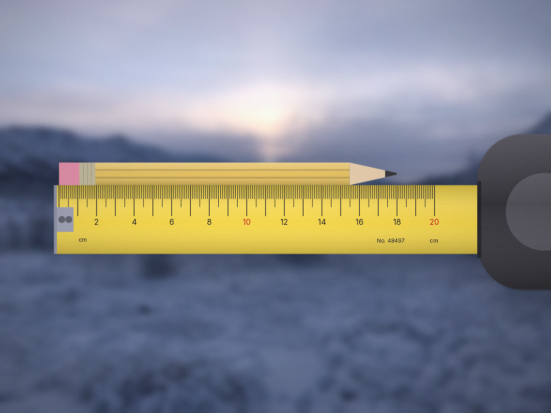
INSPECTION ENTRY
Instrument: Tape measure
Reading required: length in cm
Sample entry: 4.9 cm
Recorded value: 18 cm
